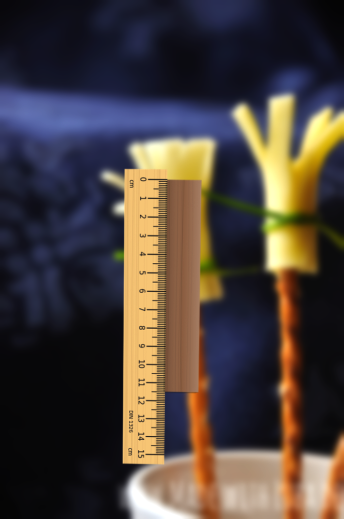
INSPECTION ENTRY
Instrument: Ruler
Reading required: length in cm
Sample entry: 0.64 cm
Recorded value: 11.5 cm
